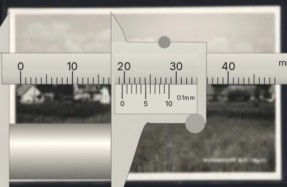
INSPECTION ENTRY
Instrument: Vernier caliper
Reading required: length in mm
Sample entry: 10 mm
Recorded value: 19.6 mm
